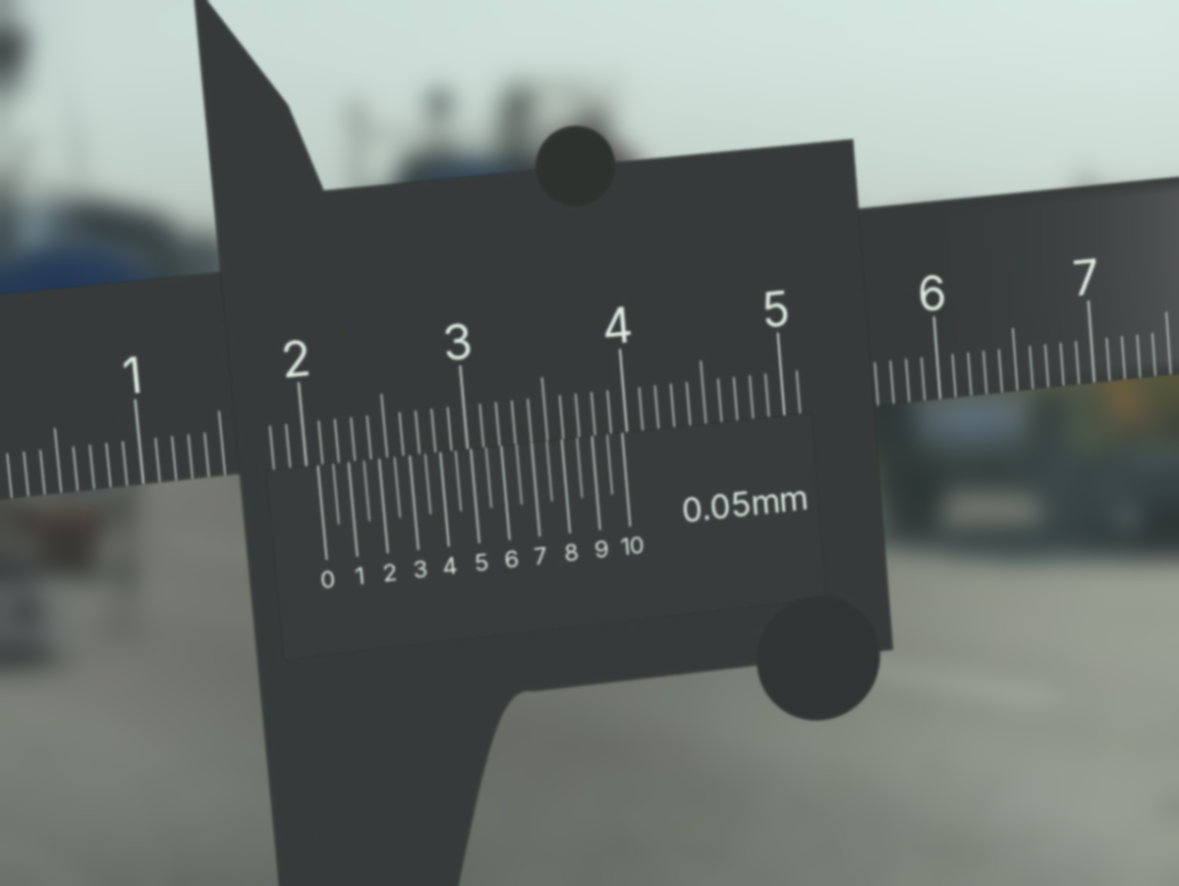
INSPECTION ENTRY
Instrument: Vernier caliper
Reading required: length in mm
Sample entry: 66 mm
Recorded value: 20.7 mm
